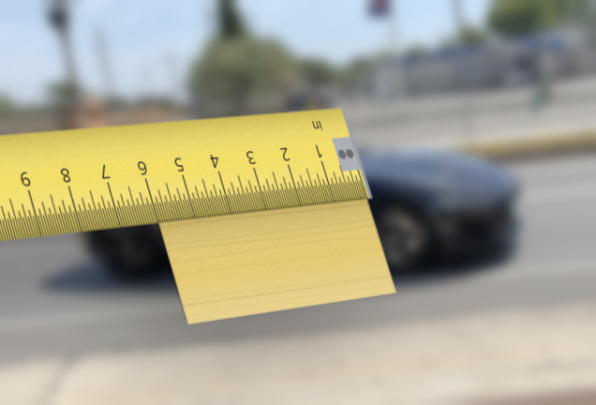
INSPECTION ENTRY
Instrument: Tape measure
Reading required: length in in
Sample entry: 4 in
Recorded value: 6 in
